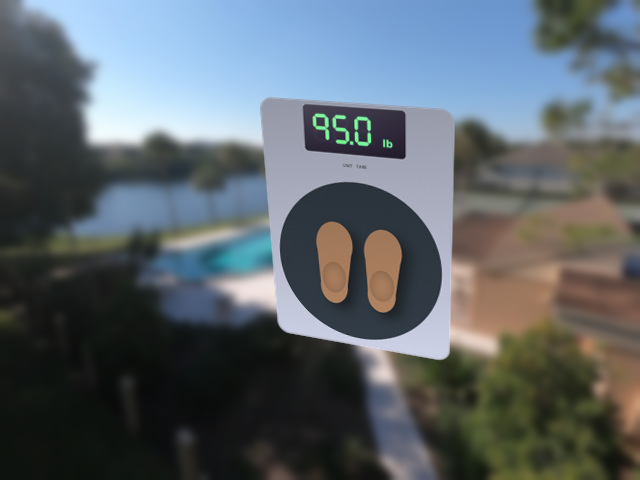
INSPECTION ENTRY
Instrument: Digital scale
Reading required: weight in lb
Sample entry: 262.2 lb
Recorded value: 95.0 lb
